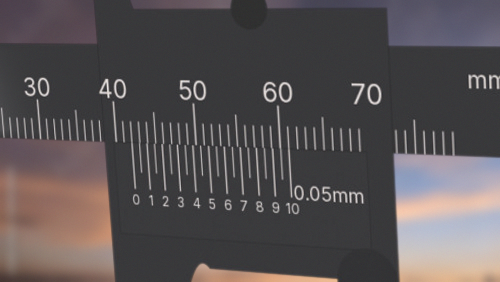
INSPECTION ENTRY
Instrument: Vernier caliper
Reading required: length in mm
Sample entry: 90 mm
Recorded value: 42.0 mm
